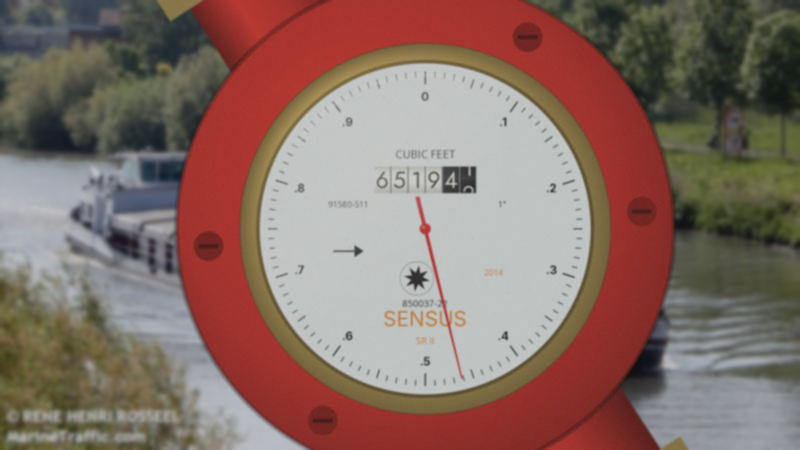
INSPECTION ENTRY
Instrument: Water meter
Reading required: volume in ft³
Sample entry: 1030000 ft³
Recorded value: 651941.46 ft³
